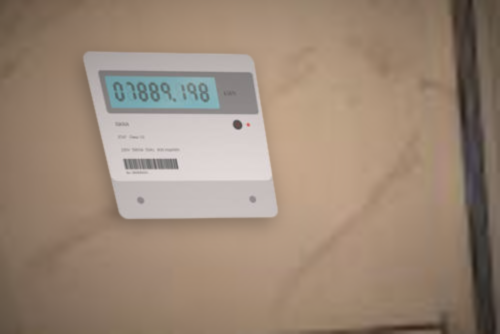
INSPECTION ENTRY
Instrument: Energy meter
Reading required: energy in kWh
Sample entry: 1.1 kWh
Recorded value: 7889.198 kWh
